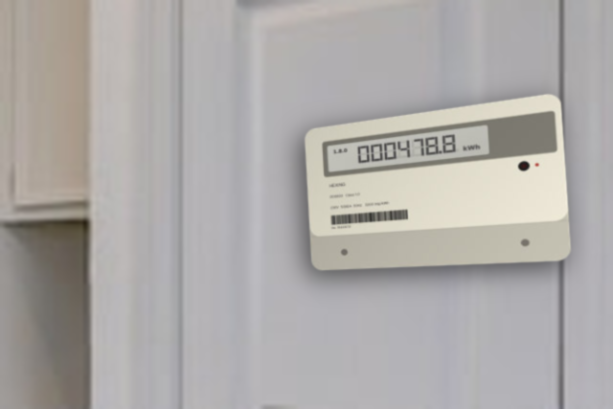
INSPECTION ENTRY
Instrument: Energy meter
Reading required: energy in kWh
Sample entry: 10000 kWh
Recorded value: 478.8 kWh
